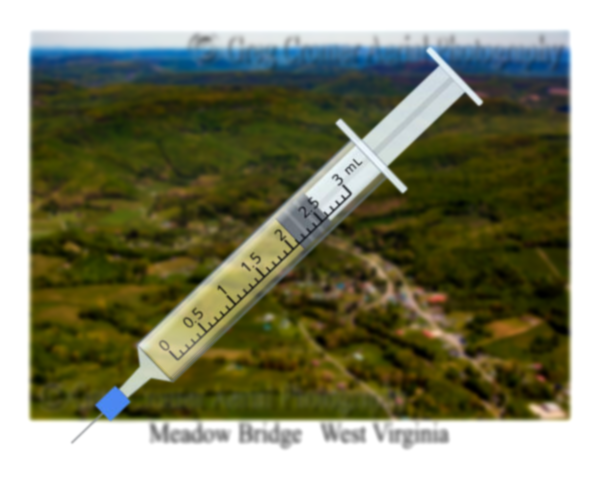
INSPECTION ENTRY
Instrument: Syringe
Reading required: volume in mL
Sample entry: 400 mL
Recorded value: 2.1 mL
